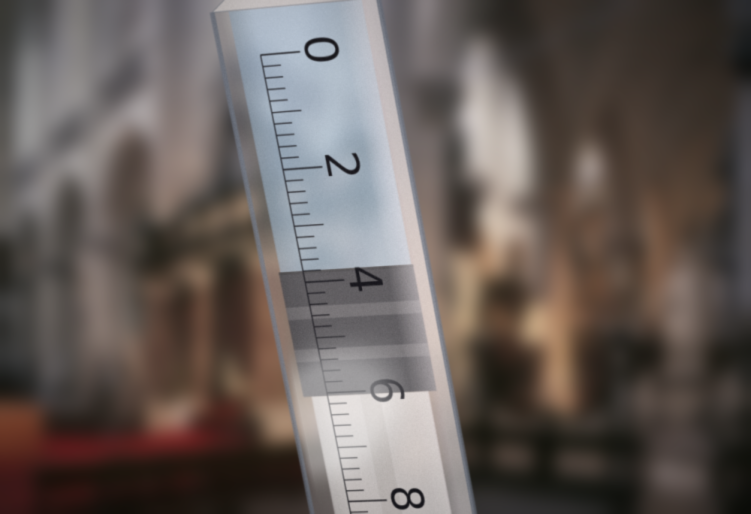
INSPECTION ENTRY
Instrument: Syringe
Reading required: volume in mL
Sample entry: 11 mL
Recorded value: 3.8 mL
